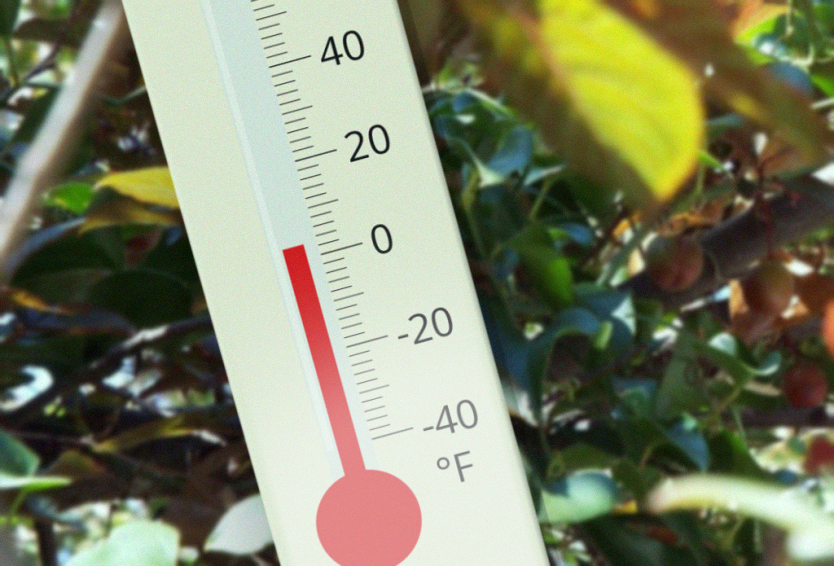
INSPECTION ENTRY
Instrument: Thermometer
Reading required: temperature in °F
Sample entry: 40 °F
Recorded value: 3 °F
